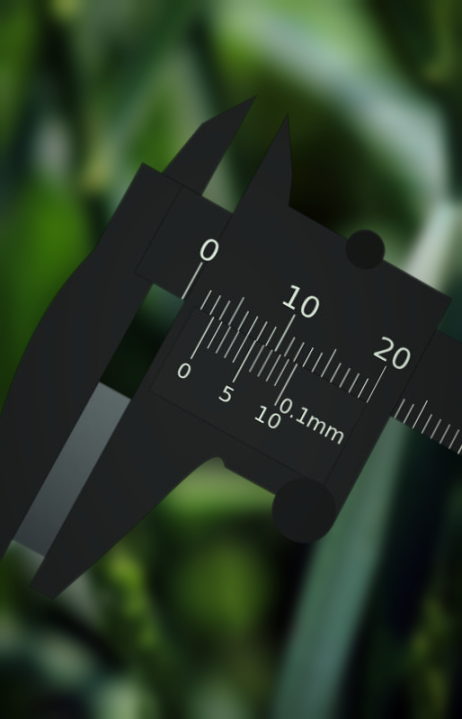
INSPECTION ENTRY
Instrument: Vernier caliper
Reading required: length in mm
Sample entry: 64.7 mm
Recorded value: 3.4 mm
